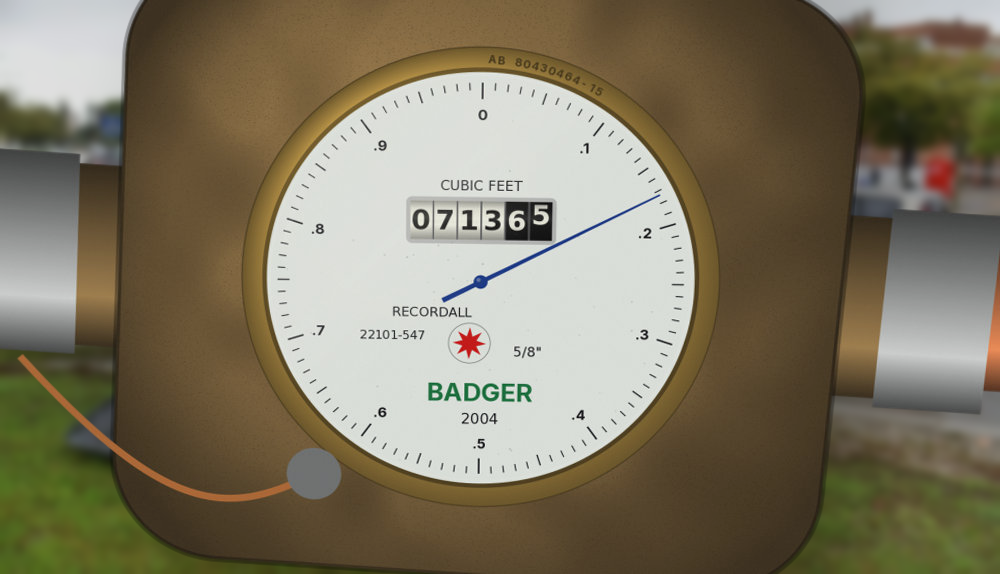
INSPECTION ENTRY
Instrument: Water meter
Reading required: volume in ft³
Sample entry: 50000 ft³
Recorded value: 71365.17 ft³
